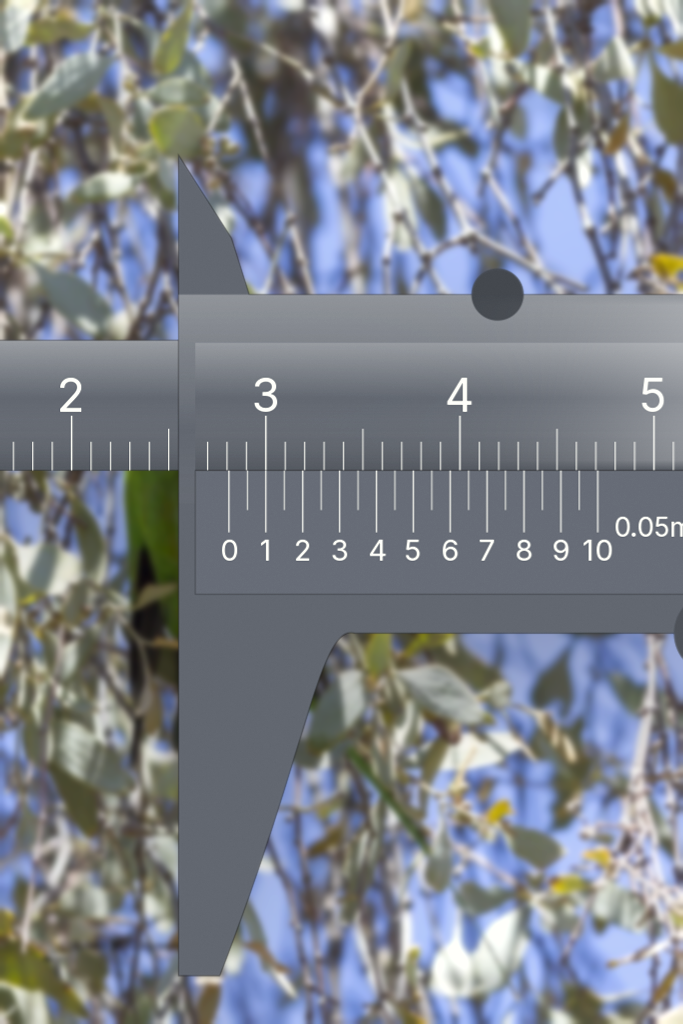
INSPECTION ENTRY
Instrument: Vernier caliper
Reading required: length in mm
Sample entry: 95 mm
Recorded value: 28.1 mm
